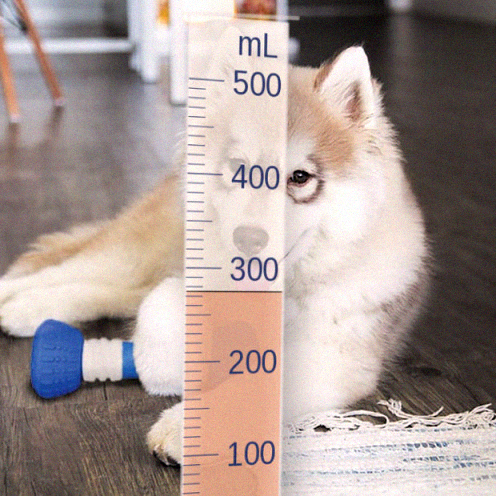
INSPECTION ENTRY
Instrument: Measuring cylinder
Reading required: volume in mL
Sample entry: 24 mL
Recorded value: 275 mL
